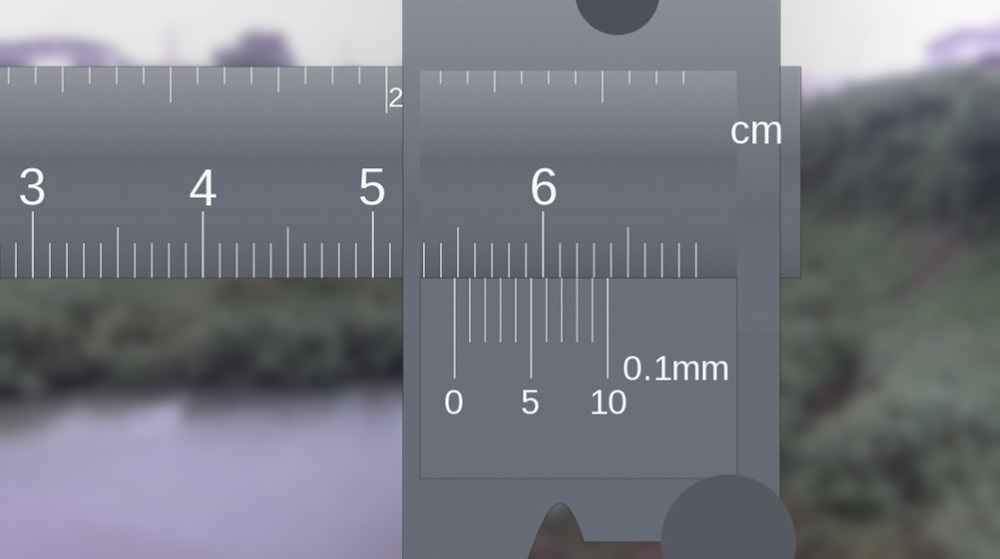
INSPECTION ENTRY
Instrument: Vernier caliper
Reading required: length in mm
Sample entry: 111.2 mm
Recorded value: 54.8 mm
